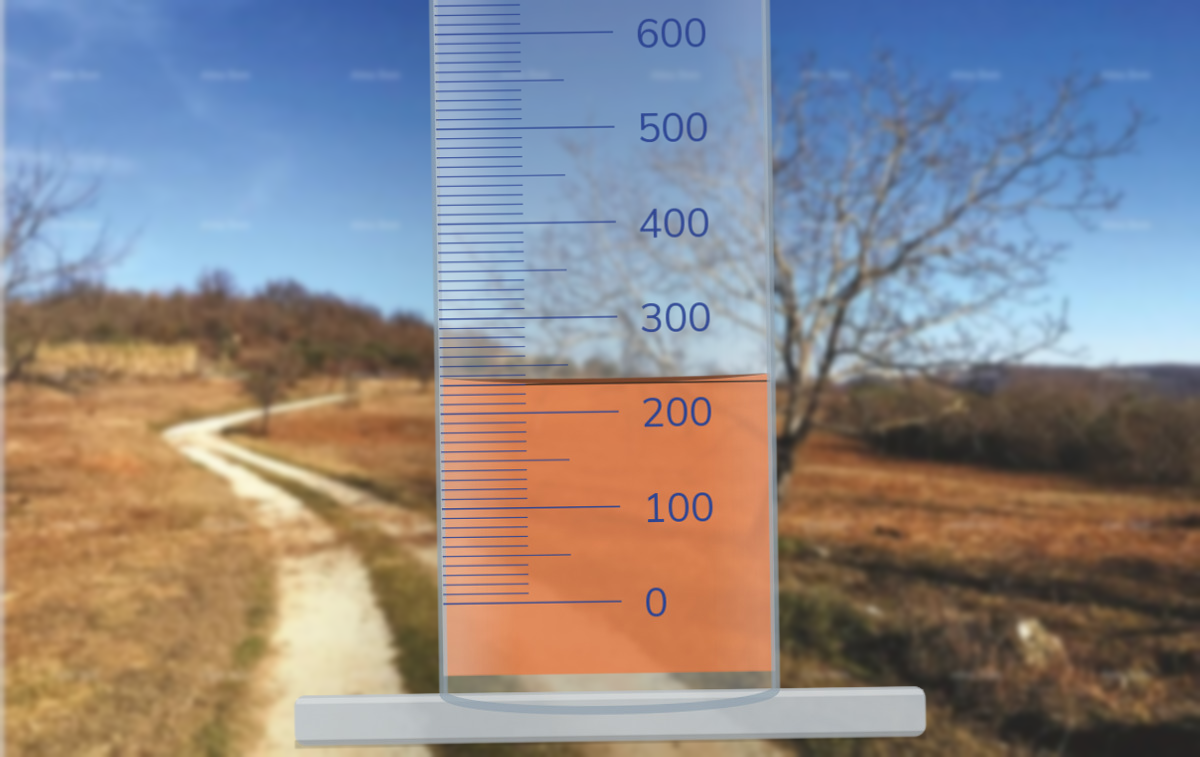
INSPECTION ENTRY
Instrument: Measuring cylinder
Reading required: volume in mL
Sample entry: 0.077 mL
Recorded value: 230 mL
